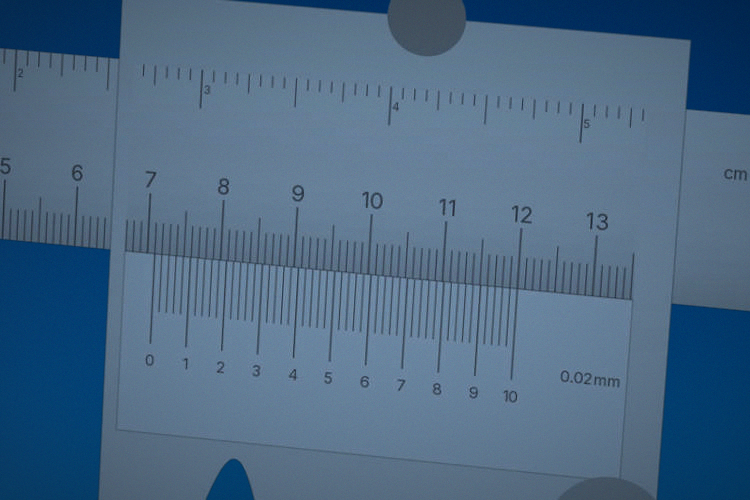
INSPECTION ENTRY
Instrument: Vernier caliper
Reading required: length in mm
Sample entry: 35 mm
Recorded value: 71.0 mm
